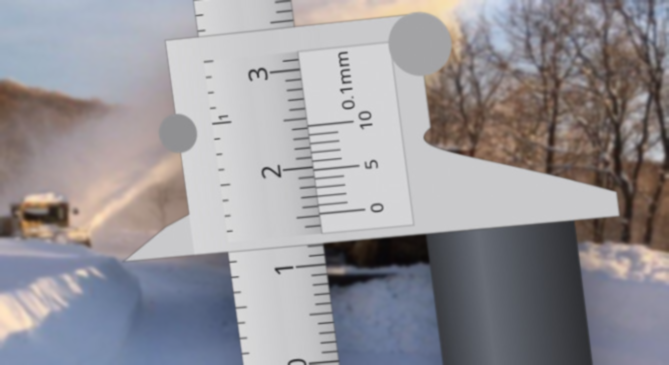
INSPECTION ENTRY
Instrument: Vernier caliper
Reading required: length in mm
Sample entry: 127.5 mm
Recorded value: 15.2 mm
